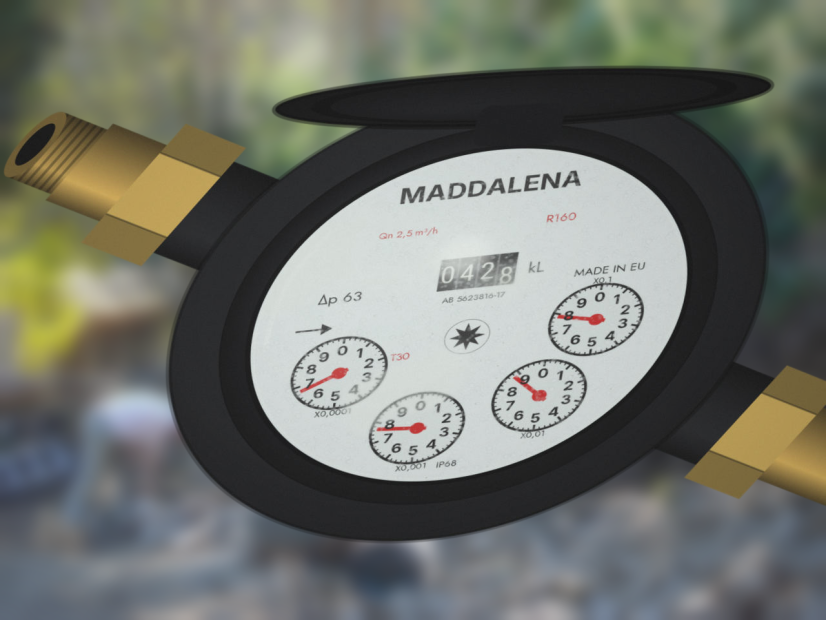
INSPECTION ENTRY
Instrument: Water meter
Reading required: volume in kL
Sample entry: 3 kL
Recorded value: 427.7876 kL
